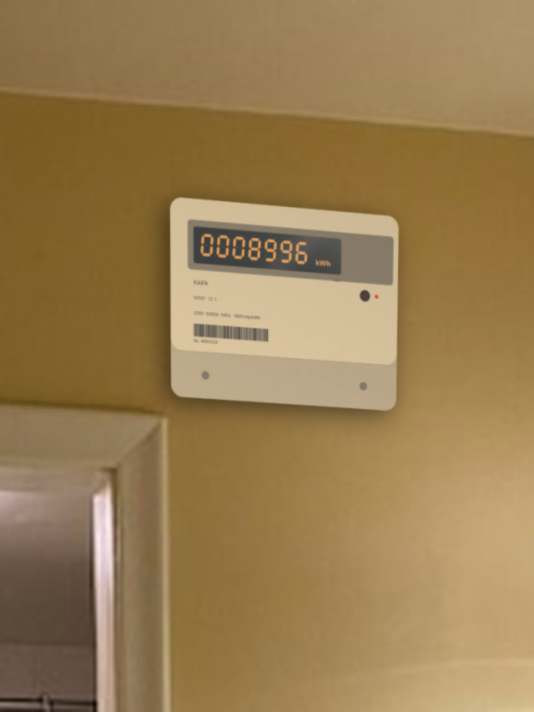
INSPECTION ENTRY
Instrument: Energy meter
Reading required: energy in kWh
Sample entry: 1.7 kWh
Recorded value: 8996 kWh
